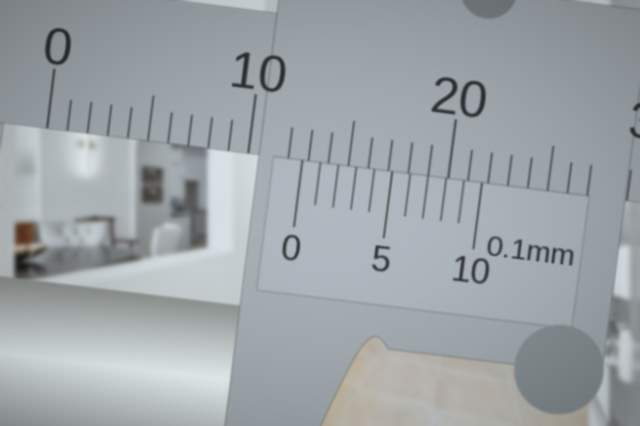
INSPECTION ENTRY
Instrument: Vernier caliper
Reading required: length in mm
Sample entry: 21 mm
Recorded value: 12.7 mm
